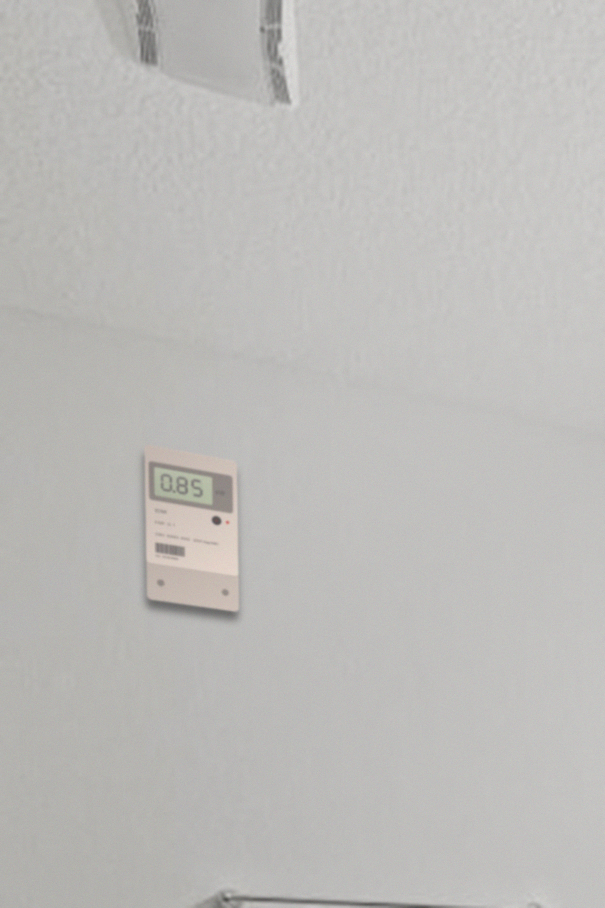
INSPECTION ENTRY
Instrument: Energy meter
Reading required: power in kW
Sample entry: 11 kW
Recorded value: 0.85 kW
